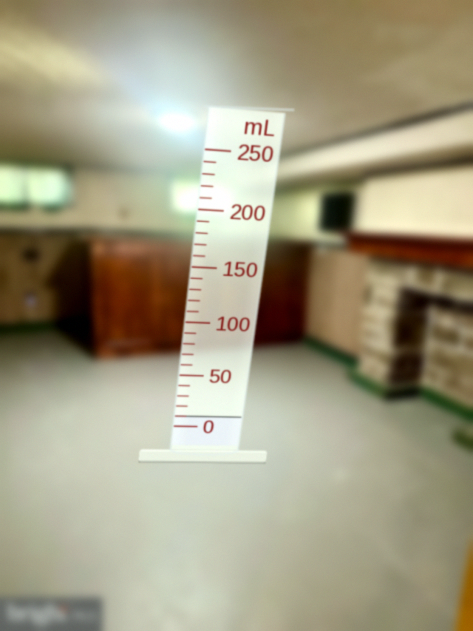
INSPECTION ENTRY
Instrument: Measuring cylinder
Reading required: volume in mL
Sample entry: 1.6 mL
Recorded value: 10 mL
